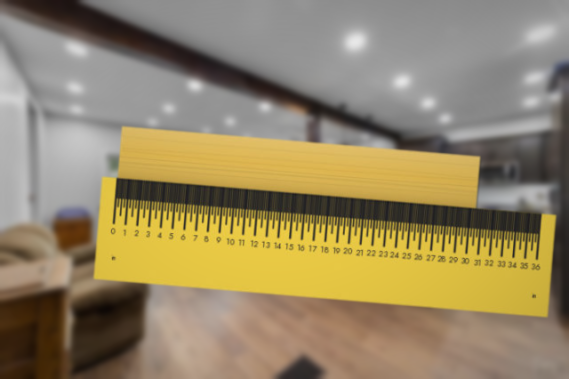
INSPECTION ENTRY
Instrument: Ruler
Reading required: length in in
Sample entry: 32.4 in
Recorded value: 30.5 in
